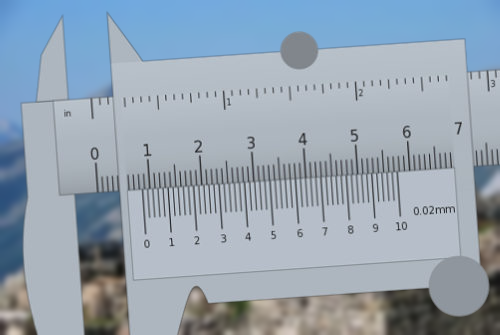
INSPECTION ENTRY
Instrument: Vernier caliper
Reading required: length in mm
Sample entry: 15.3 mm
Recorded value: 8.6 mm
